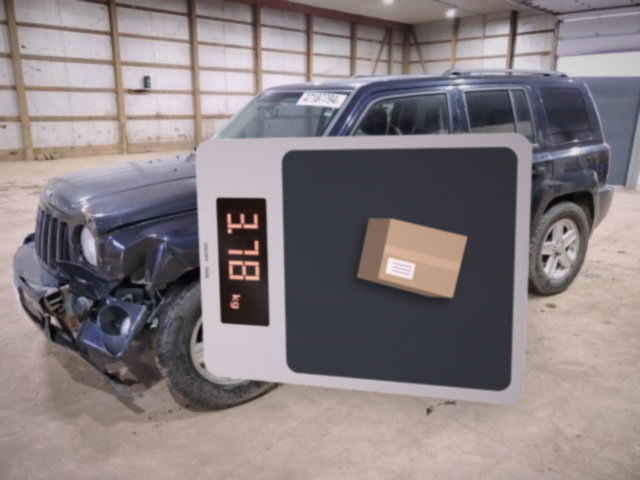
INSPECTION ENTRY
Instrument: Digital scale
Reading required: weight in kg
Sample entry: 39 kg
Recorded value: 3.78 kg
